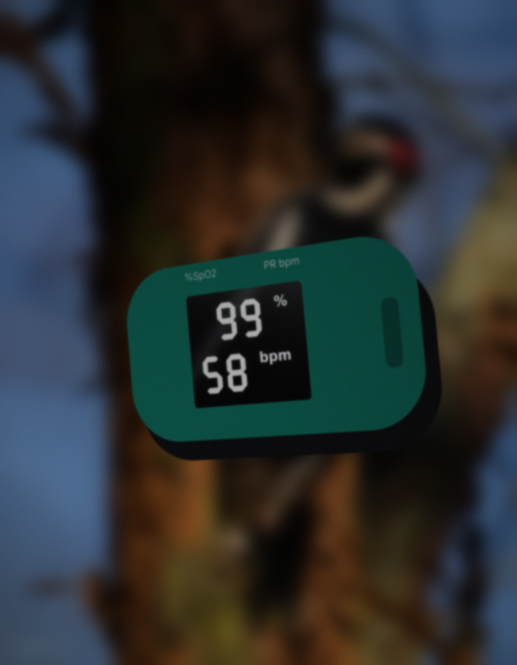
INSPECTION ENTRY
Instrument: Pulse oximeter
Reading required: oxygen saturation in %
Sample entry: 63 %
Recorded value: 99 %
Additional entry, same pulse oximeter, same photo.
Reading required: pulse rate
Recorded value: 58 bpm
